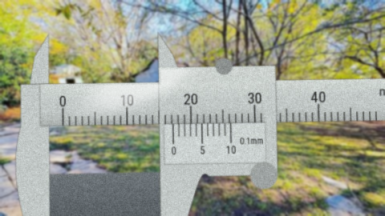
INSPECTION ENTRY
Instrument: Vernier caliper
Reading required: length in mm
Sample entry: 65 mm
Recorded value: 17.2 mm
